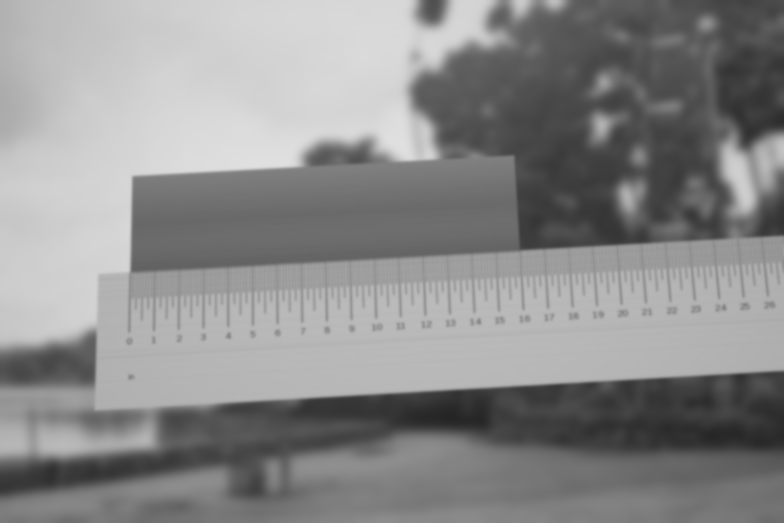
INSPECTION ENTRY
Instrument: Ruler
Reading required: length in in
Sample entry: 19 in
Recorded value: 16 in
